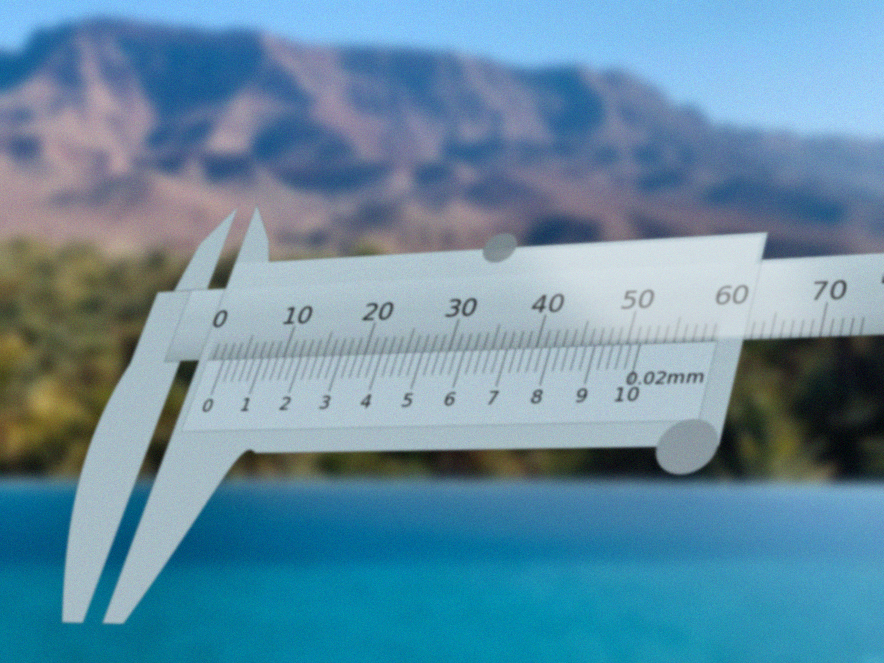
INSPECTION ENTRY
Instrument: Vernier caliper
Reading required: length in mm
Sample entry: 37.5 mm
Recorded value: 2.4 mm
